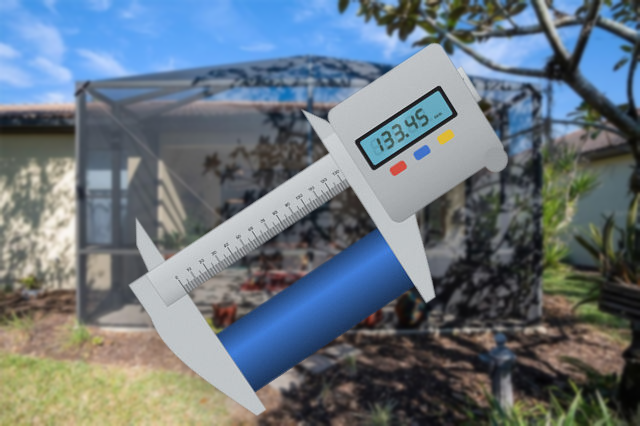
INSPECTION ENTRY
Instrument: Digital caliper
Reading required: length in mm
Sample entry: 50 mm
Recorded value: 133.45 mm
